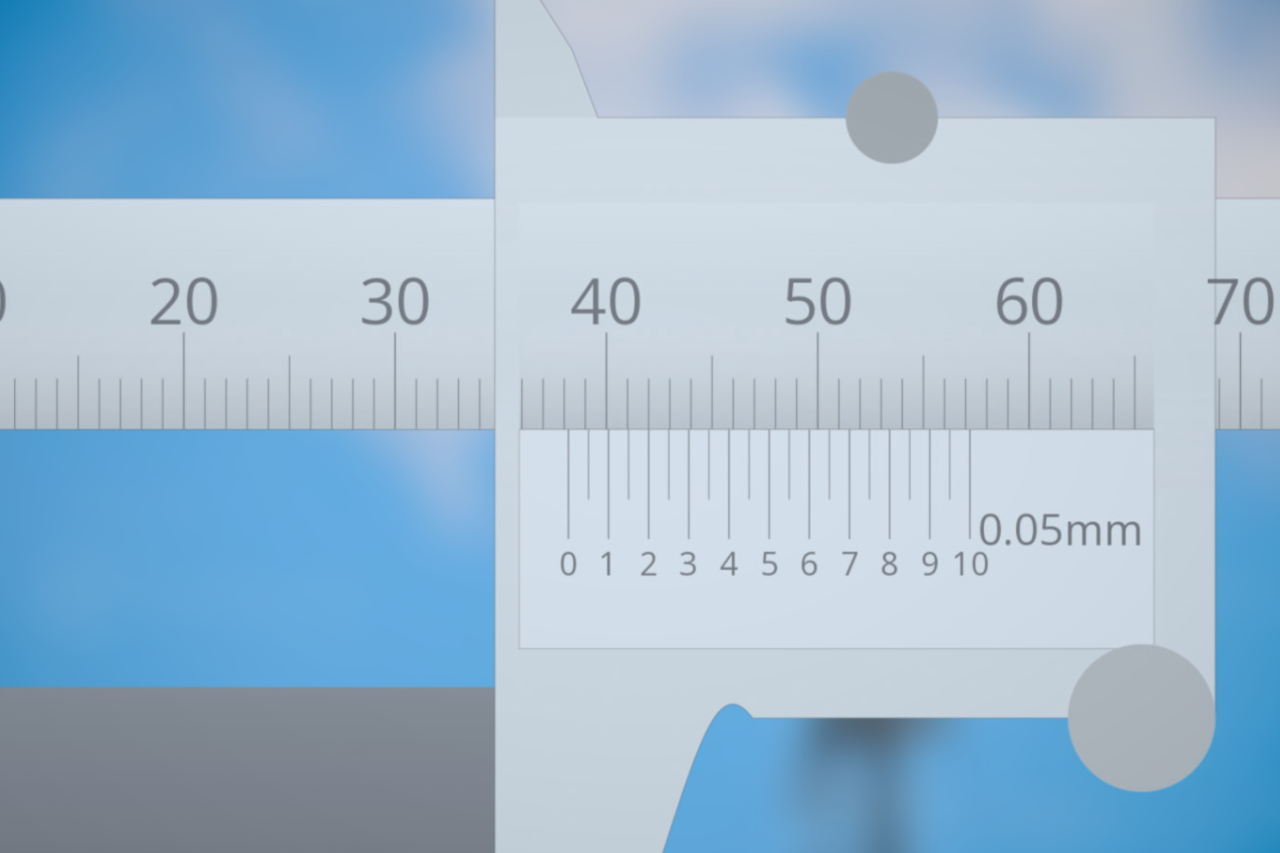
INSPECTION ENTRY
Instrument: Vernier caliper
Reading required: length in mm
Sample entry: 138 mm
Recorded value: 38.2 mm
